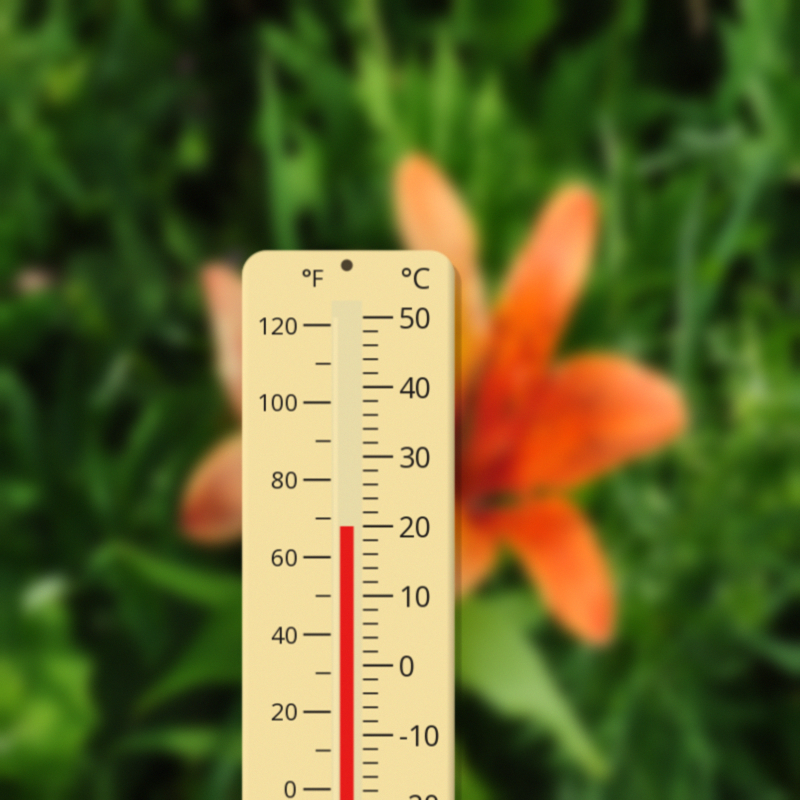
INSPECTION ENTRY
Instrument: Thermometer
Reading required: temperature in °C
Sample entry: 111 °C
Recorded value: 20 °C
